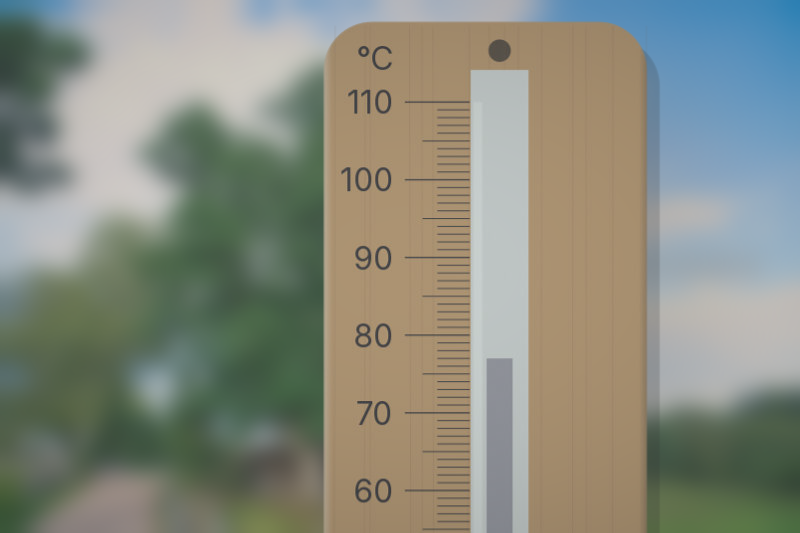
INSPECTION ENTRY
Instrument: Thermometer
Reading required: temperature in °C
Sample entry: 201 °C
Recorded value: 77 °C
